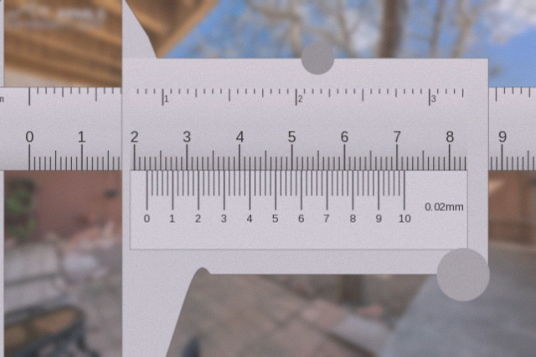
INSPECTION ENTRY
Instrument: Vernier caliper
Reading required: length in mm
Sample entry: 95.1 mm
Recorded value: 22.4 mm
